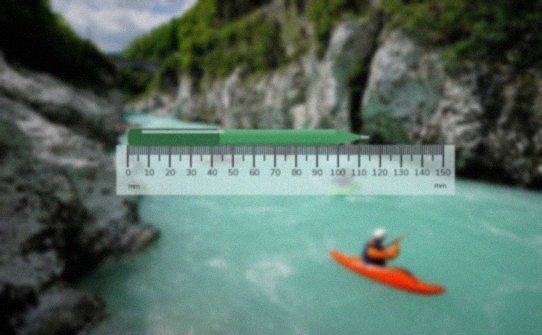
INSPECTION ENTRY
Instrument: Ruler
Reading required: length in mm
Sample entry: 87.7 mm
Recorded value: 115 mm
